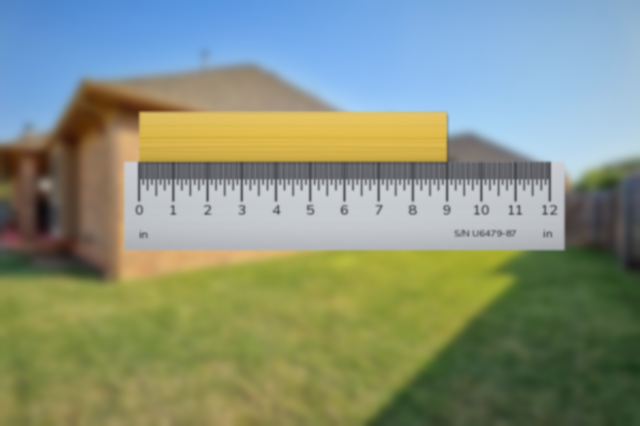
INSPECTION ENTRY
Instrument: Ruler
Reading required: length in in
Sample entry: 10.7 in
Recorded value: 9 in
